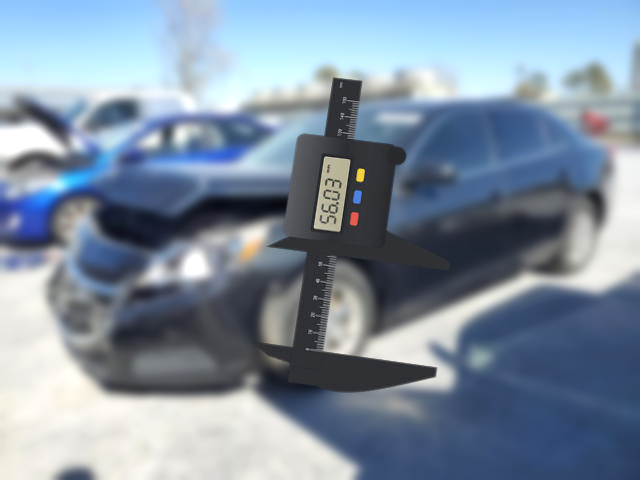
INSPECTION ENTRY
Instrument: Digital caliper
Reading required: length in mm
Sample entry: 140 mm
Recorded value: 56.03 mm
